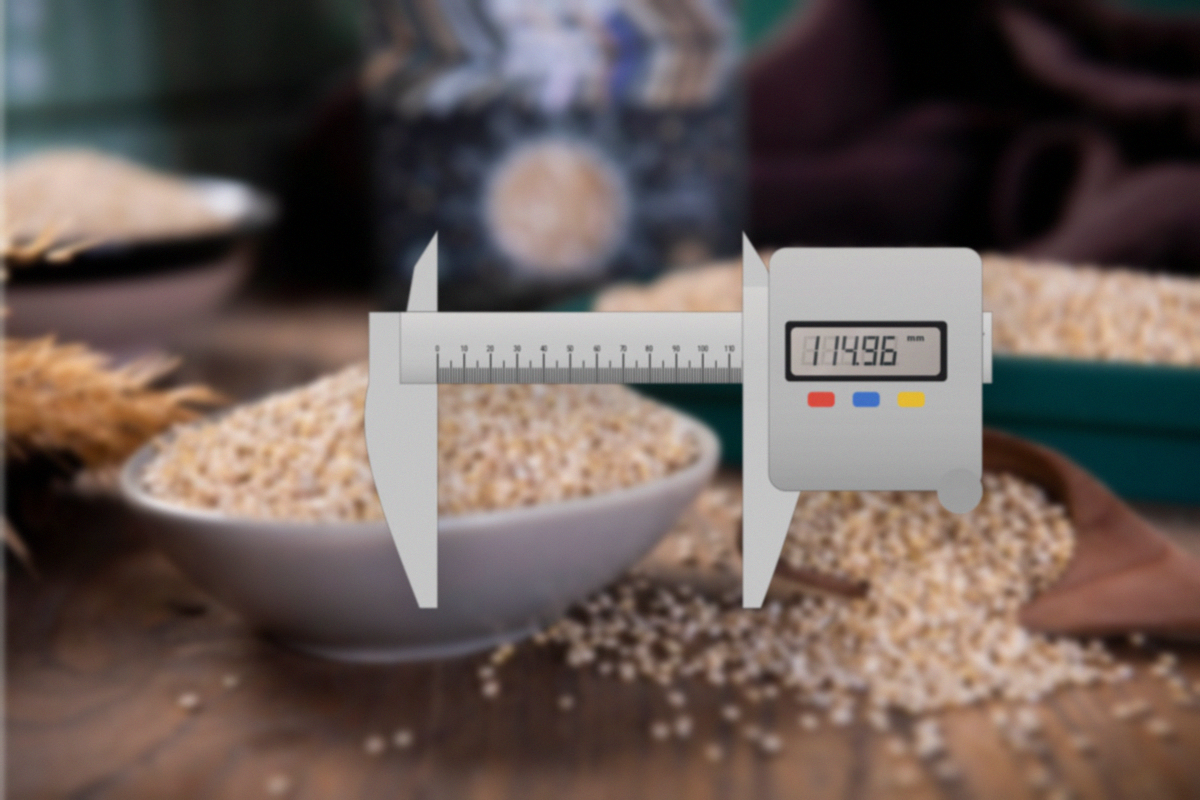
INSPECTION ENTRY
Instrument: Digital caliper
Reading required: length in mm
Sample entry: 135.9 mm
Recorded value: 114.96 mm
